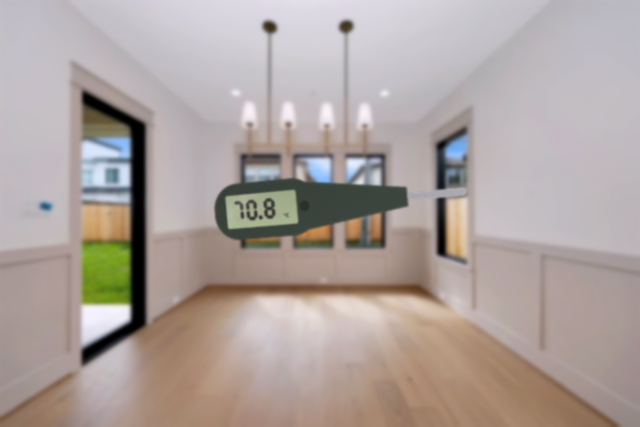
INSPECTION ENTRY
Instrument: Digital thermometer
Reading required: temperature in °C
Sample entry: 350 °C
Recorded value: 70.8 °C
